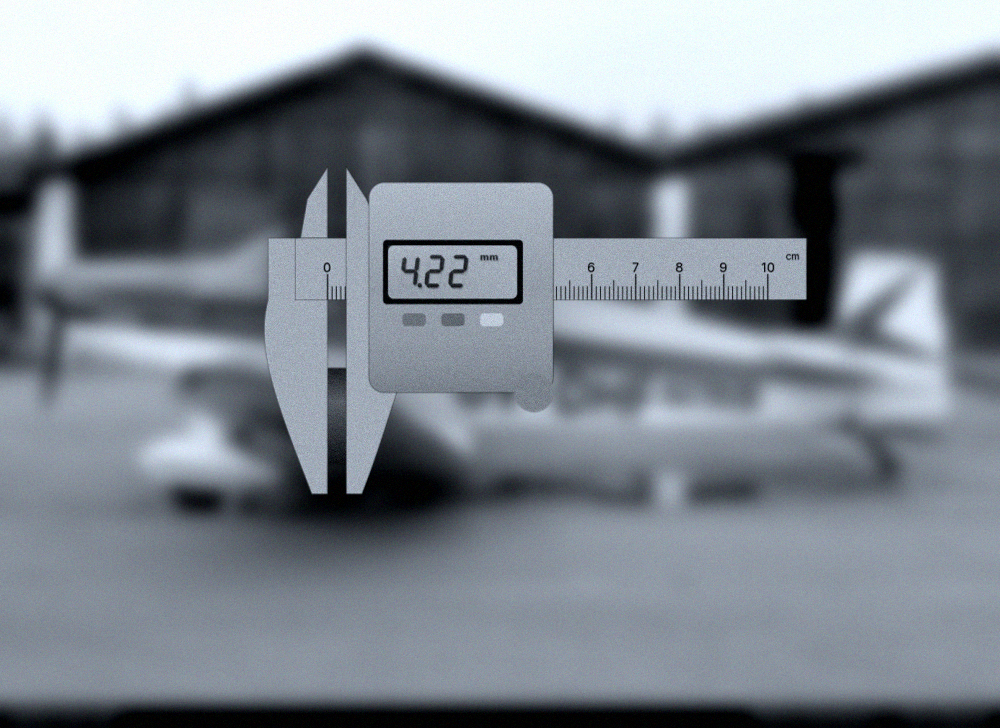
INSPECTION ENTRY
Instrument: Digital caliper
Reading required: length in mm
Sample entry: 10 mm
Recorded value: 4.22 mm
